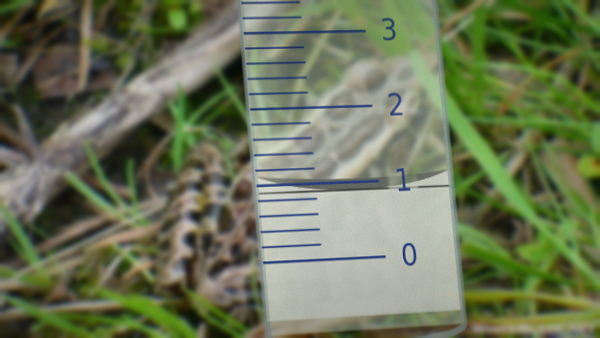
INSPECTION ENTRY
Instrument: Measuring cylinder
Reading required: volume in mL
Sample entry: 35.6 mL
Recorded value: 0.9 mL
